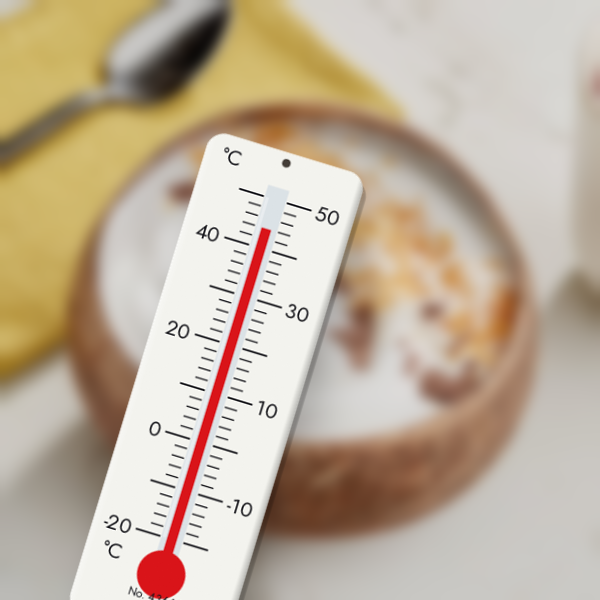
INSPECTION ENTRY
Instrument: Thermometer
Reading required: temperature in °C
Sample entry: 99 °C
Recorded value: 44 °C
